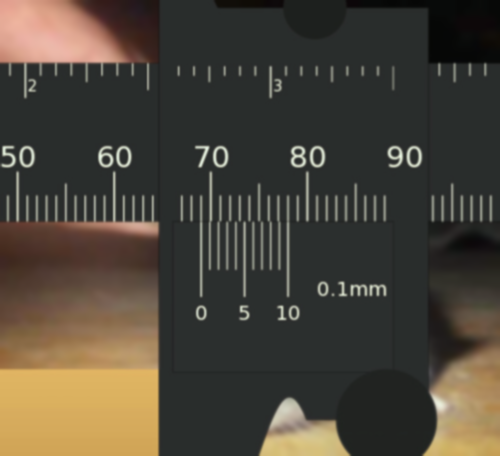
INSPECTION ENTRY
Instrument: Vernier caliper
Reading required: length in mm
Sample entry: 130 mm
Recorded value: 69.0 mm
